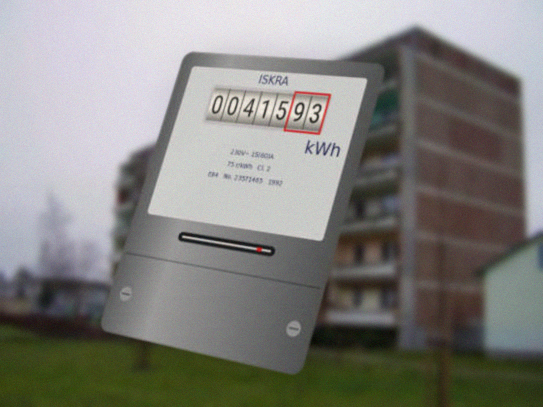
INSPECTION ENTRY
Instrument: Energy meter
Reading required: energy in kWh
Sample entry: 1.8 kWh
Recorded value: 415.93 kWh
